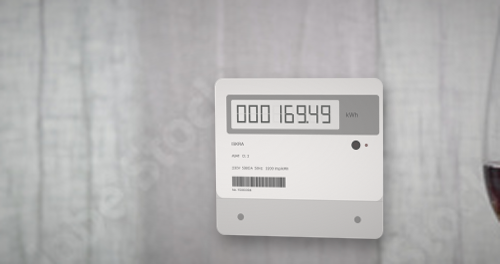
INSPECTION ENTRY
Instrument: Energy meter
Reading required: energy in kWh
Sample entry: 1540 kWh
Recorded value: 169.49 kWh
